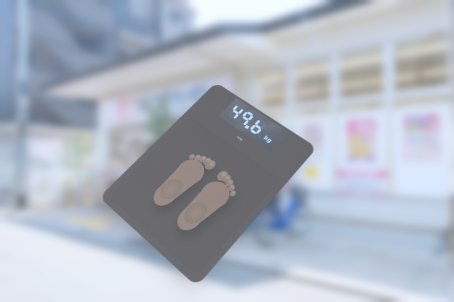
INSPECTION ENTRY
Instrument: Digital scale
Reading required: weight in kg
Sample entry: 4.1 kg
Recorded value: 49.6 kg
